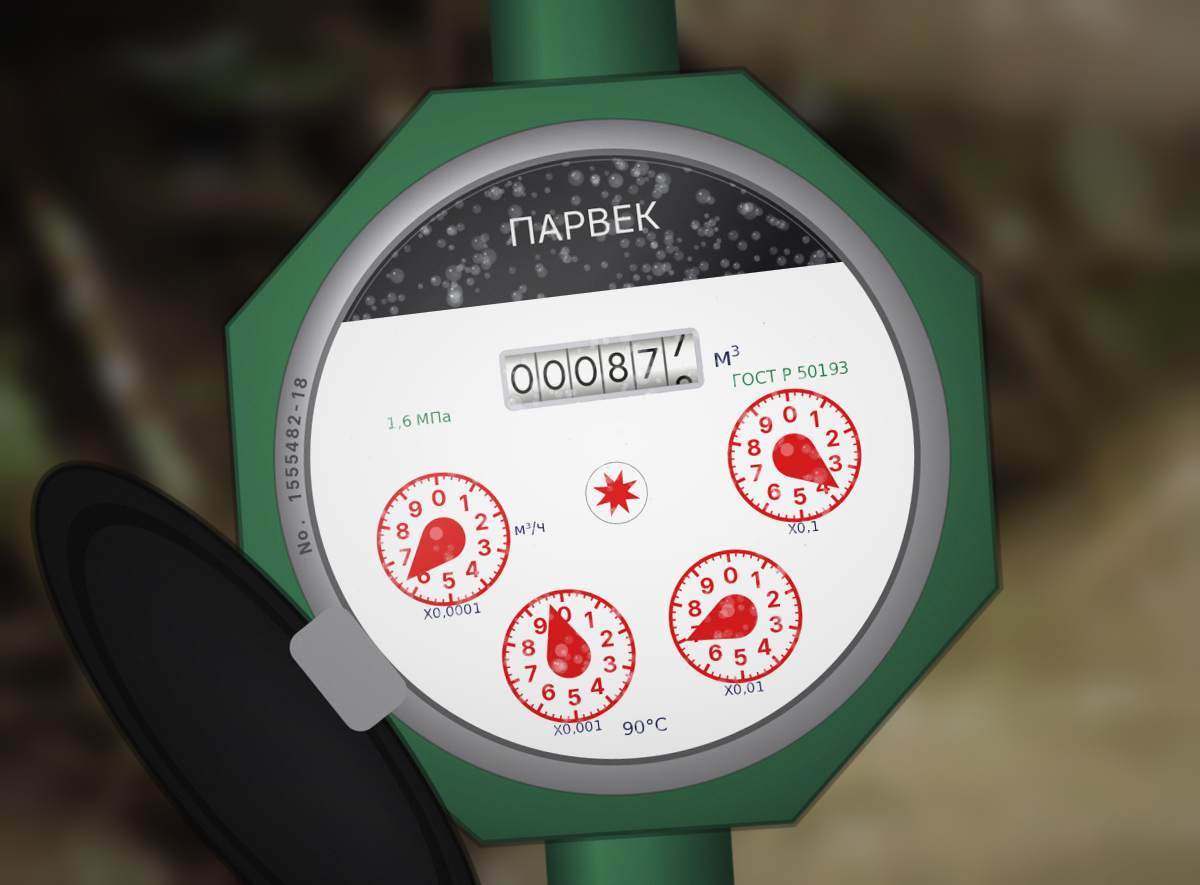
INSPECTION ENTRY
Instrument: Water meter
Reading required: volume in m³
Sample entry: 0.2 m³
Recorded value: 877.3696 m³
